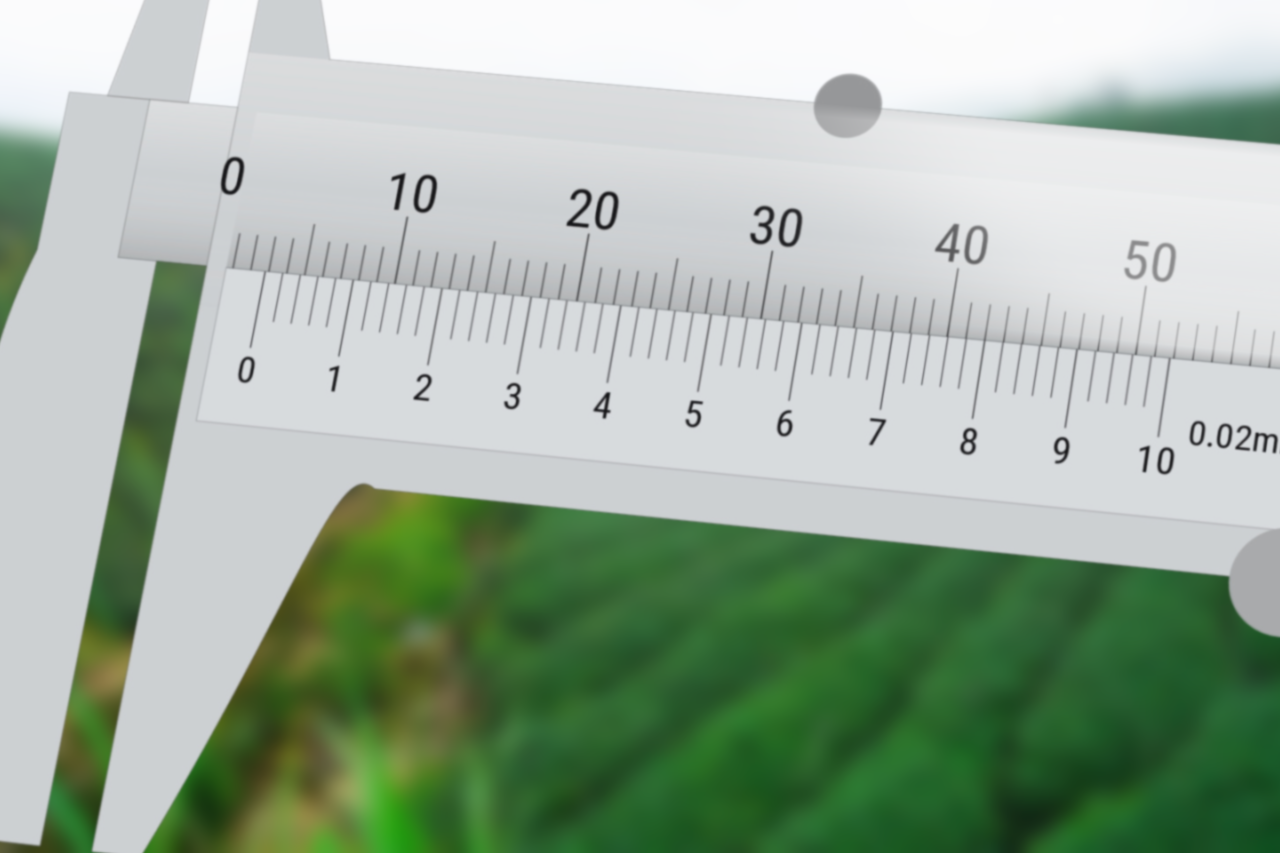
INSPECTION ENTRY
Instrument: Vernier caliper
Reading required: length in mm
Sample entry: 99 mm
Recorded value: 2.8 mm
